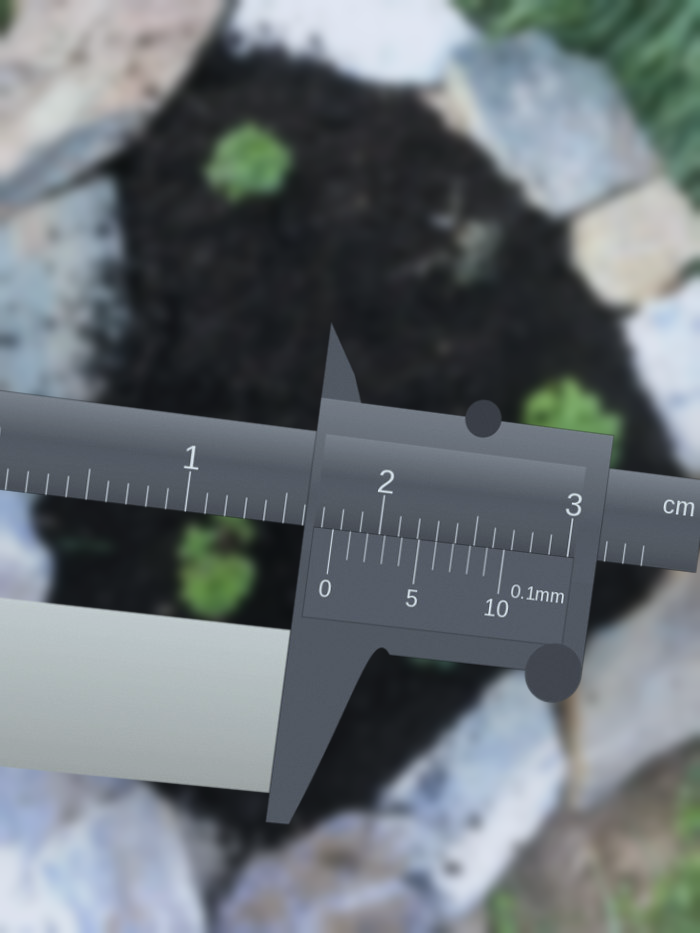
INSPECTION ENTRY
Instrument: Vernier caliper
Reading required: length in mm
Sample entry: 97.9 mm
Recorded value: 17.6 mm
